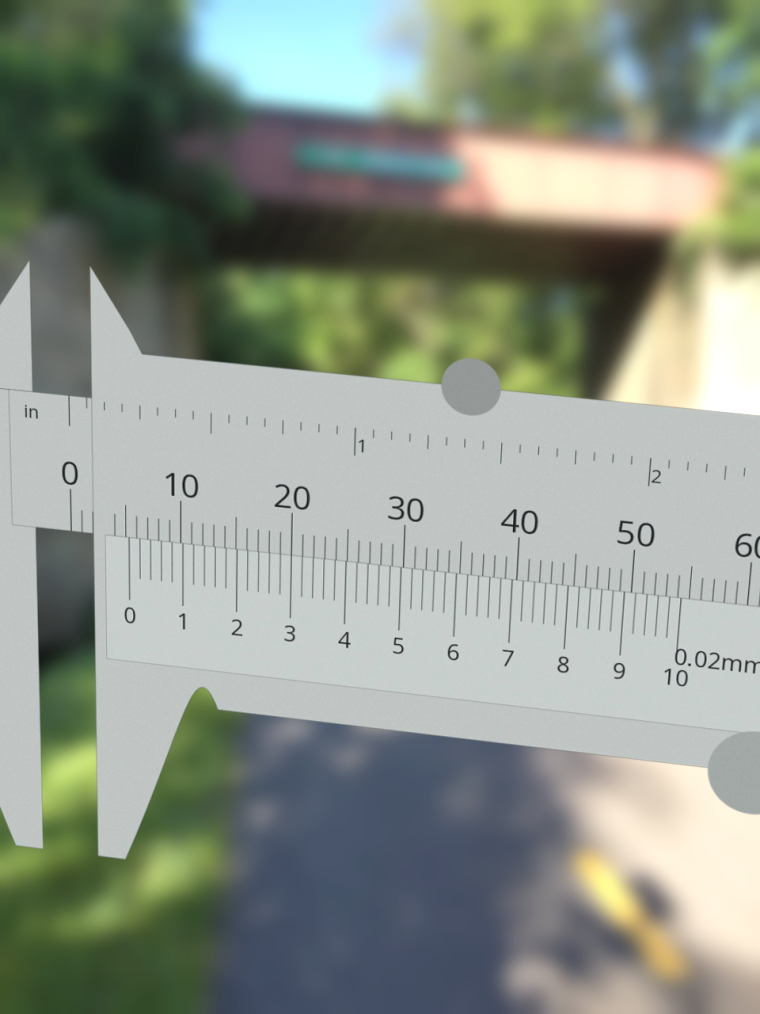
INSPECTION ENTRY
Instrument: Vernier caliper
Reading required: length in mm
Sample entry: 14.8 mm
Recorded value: 5.3 mm
